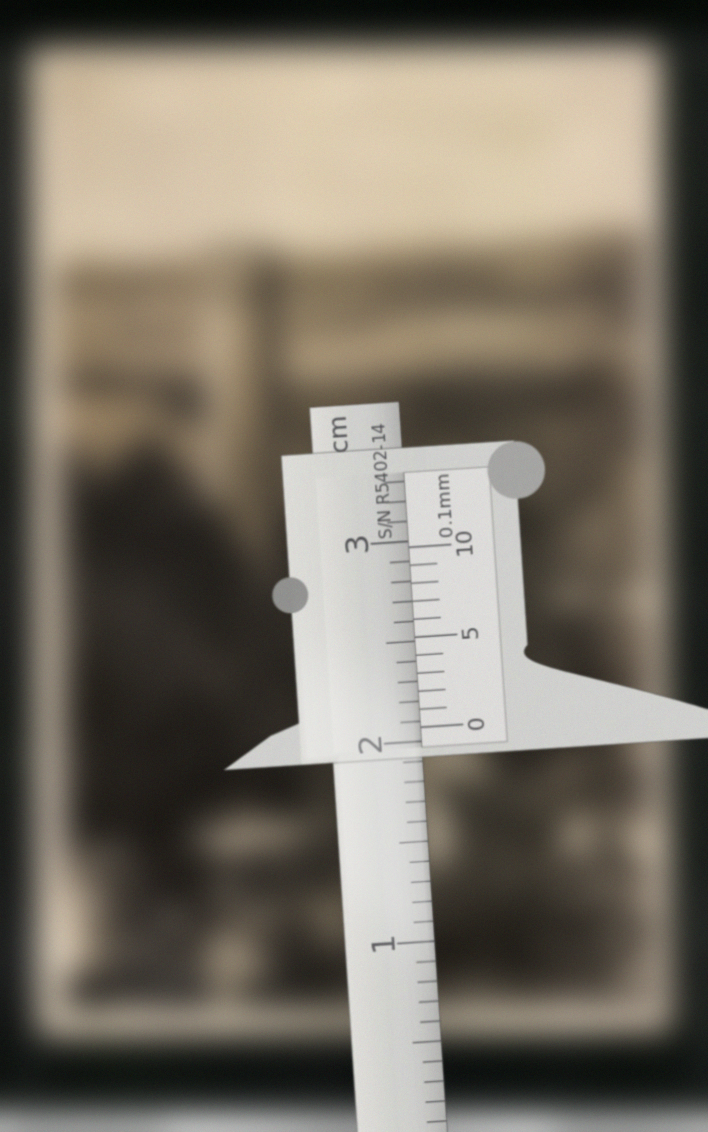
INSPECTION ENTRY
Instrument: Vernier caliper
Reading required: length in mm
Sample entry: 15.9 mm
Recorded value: 20.7 mm
